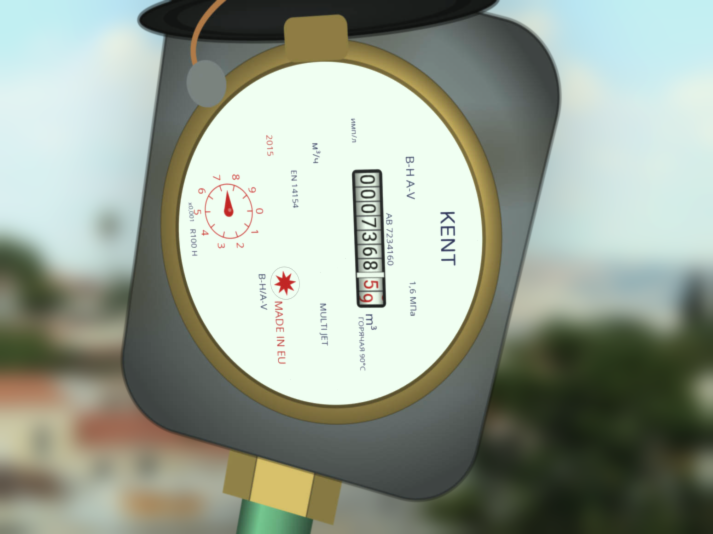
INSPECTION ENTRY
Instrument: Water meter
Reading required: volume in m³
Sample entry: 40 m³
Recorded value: 7368.587 m³
